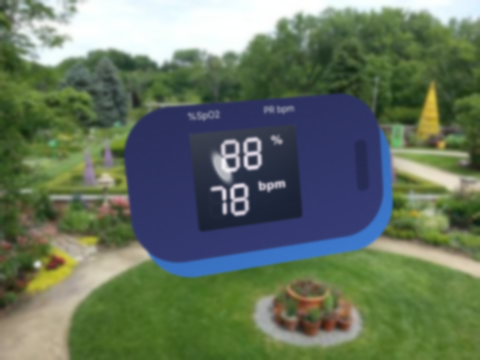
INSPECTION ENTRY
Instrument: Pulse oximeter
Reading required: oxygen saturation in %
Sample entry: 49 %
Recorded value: 88 %
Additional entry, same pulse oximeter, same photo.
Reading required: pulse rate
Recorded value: 78 bpm
